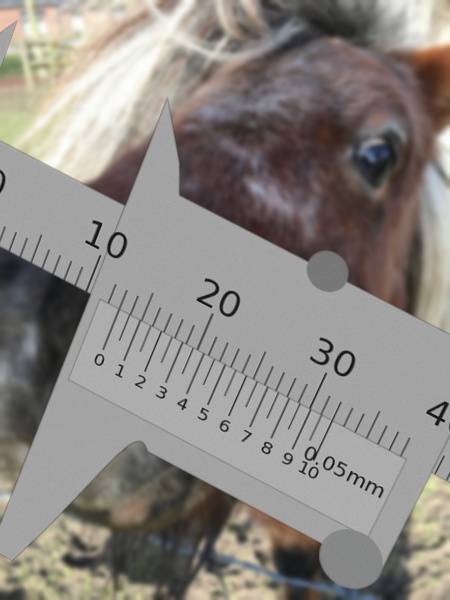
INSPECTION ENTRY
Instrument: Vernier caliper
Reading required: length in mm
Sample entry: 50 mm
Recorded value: 13.0 mm
